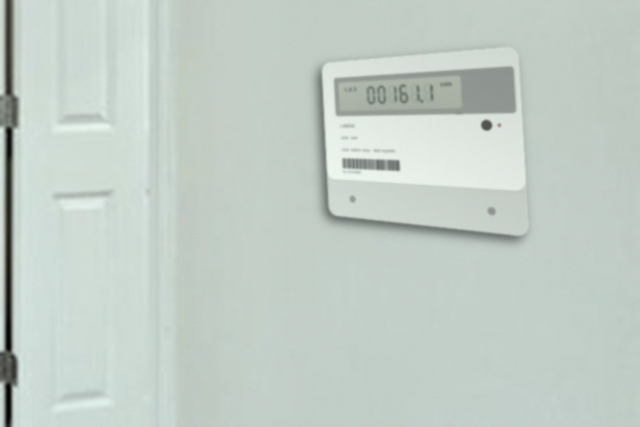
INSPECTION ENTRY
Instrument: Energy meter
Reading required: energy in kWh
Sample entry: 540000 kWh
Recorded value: 161.1 kWh
